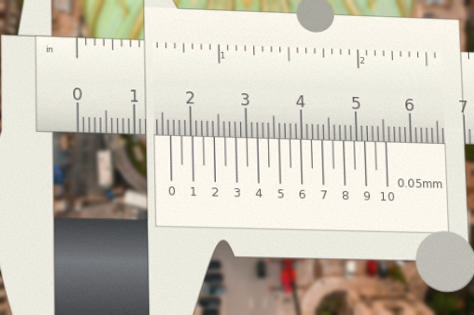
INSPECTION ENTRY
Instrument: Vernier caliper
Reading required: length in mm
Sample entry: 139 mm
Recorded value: 16.4 mm
